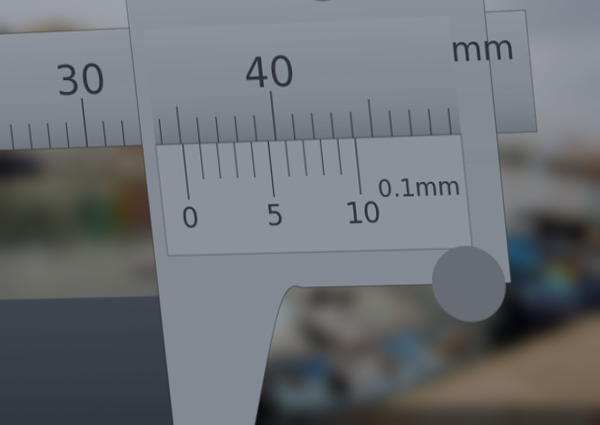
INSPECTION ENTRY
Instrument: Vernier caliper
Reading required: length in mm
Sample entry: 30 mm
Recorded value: 35.1 mm
